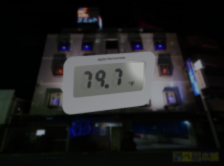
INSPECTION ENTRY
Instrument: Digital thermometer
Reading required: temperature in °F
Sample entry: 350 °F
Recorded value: 79.7 °F
